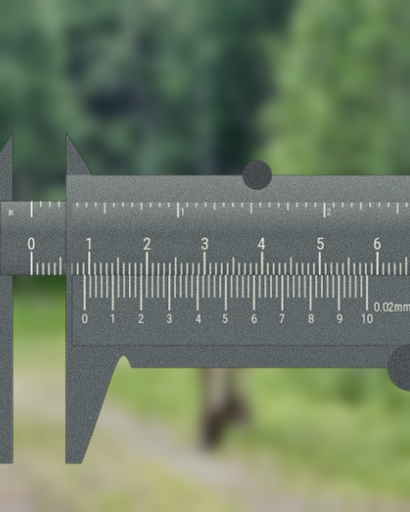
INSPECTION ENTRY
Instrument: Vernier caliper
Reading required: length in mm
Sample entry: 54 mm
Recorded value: 9.2 mm
